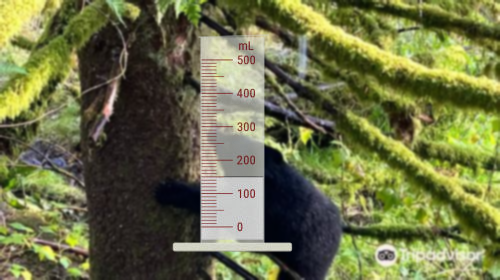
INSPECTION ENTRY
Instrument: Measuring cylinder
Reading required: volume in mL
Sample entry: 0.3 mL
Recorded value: 150 mL
